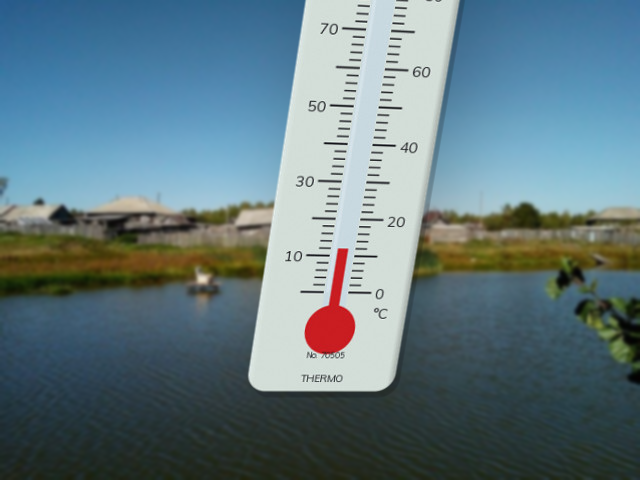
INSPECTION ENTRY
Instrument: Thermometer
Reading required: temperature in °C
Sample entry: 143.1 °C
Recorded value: 12 °C
